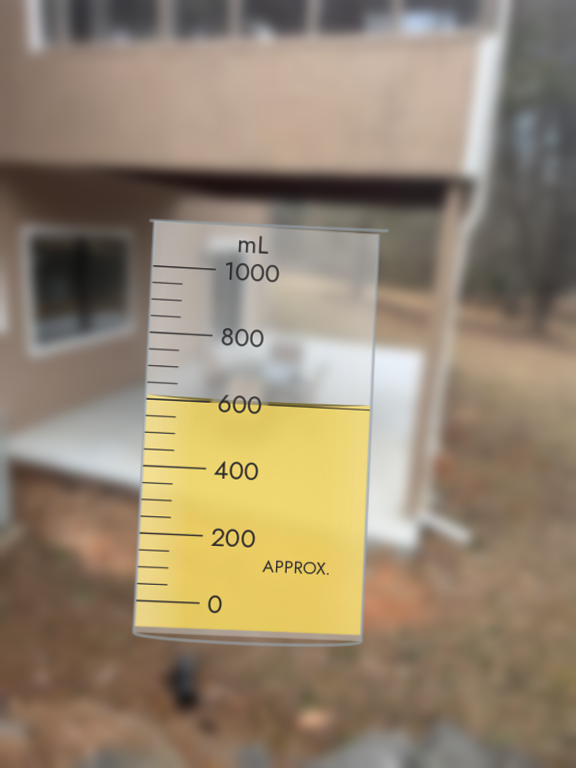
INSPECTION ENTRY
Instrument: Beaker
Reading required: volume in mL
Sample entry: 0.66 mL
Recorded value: 600 mL
